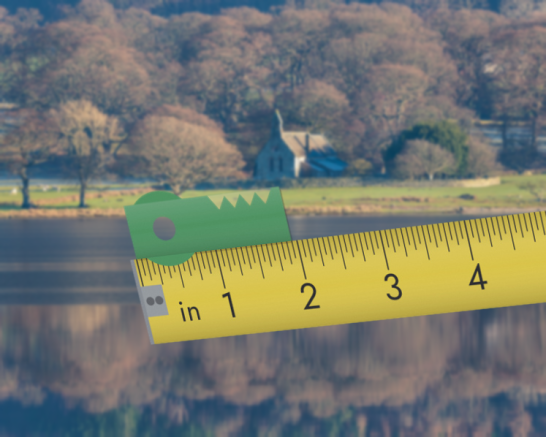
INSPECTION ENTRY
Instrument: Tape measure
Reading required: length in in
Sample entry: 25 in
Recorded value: 1.9375 in
